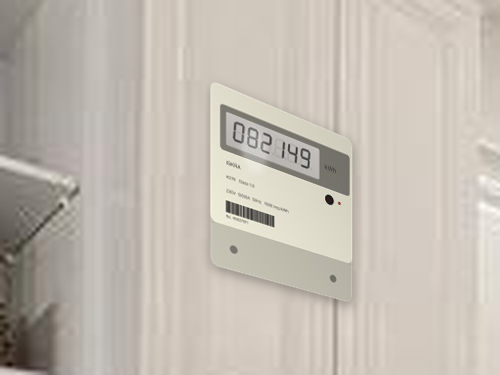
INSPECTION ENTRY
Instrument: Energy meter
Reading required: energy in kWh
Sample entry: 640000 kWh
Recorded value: 82149 kWh
